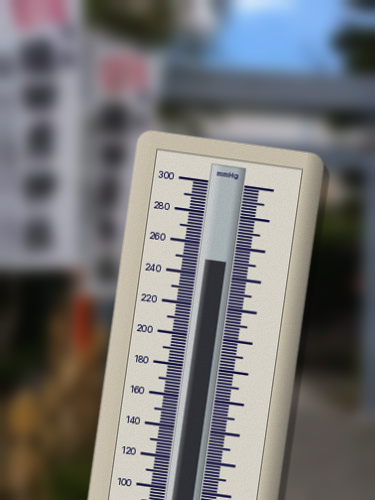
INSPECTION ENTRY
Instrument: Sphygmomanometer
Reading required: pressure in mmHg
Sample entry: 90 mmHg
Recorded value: 250 mmHg
